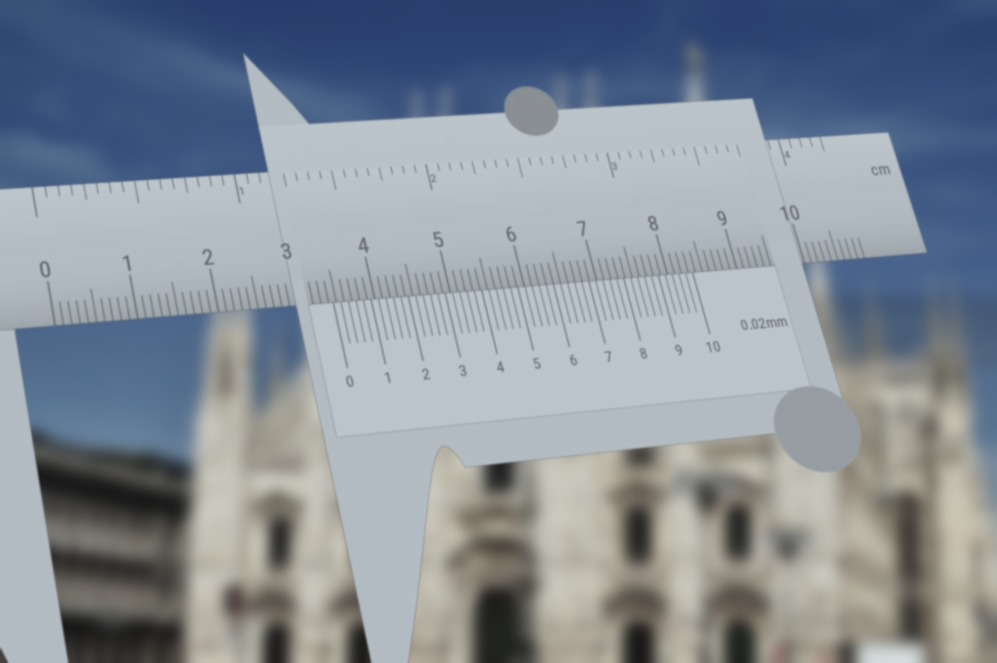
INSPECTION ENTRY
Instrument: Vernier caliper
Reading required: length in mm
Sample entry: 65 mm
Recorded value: 34.6 mm
